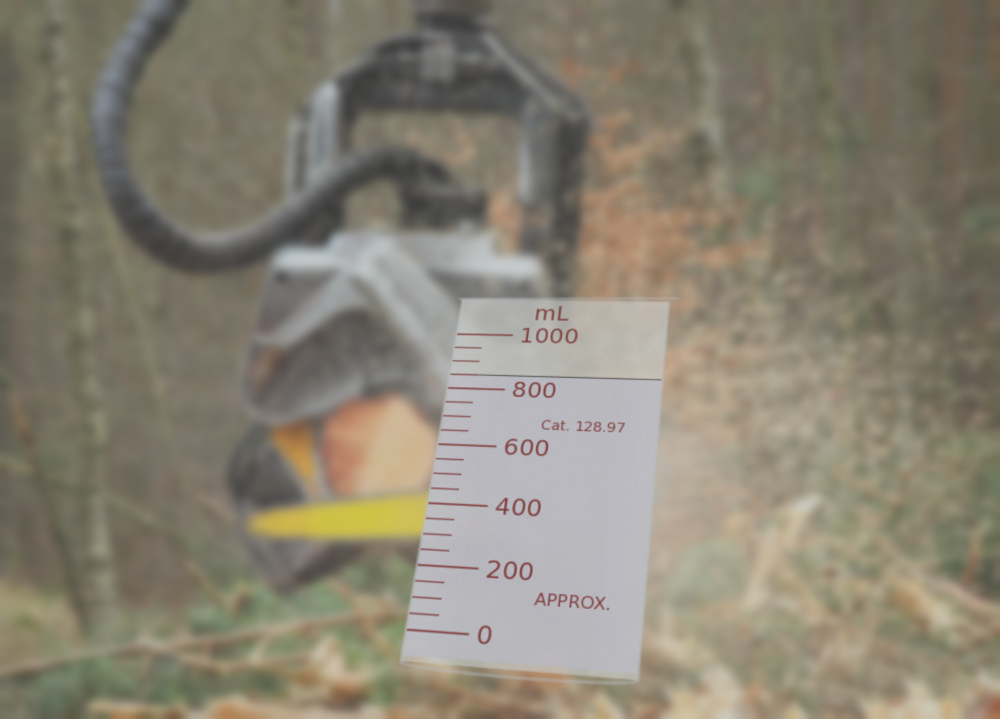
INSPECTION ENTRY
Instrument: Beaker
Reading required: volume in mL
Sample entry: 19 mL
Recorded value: 850 mL
